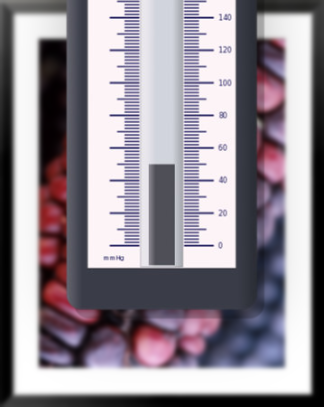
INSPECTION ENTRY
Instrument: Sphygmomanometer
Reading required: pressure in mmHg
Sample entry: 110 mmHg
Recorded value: 50 mmHg
